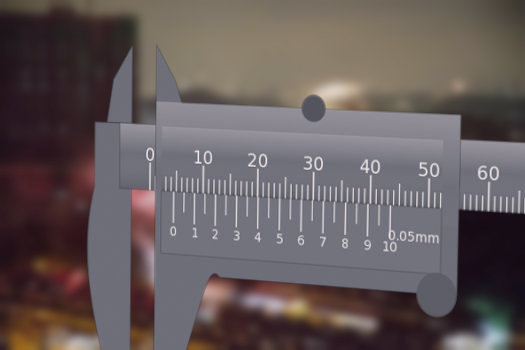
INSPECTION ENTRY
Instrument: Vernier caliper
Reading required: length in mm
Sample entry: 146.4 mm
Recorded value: 4.5 mm
